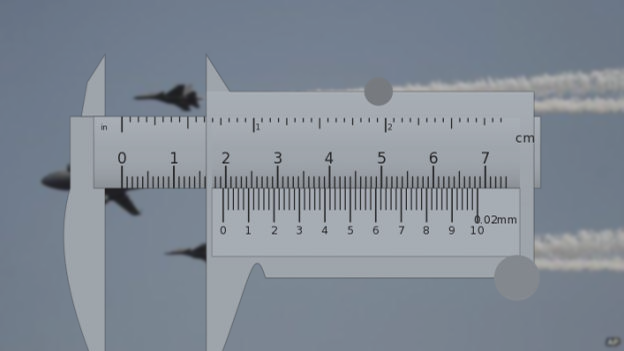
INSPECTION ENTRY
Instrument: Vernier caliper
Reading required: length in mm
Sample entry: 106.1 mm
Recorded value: 19.5 mm
